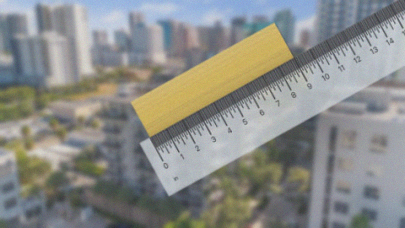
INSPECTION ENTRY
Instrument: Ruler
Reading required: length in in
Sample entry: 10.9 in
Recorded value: 9 in
